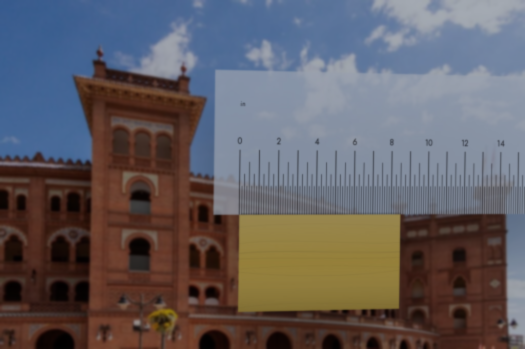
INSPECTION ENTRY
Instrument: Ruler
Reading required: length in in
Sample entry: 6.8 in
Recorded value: 8.5 in
